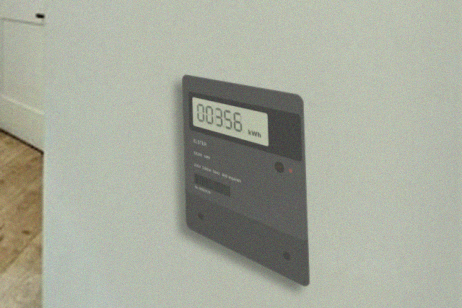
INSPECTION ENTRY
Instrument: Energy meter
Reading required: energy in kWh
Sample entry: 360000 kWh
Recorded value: 356 kWh
